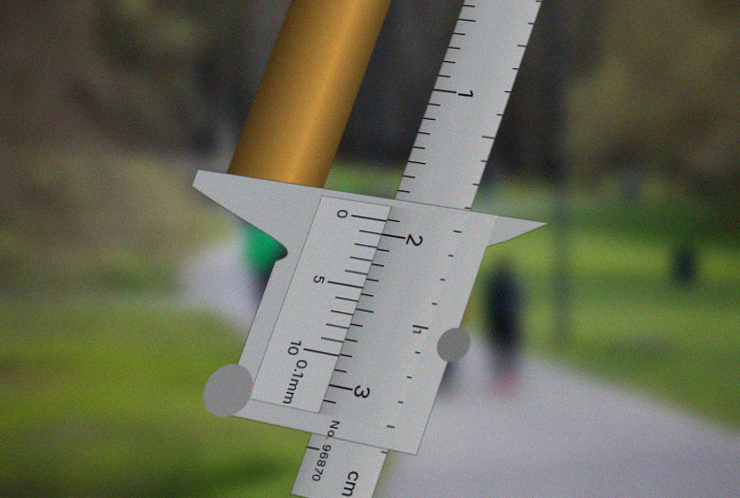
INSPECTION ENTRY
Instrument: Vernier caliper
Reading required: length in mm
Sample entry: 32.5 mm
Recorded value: 19.1 mm
